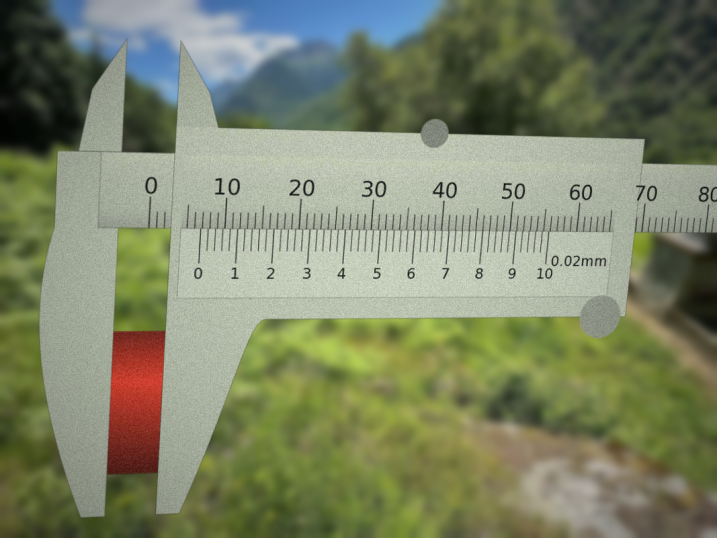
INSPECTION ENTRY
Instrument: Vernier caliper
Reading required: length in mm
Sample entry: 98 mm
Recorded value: 6.8 mm
